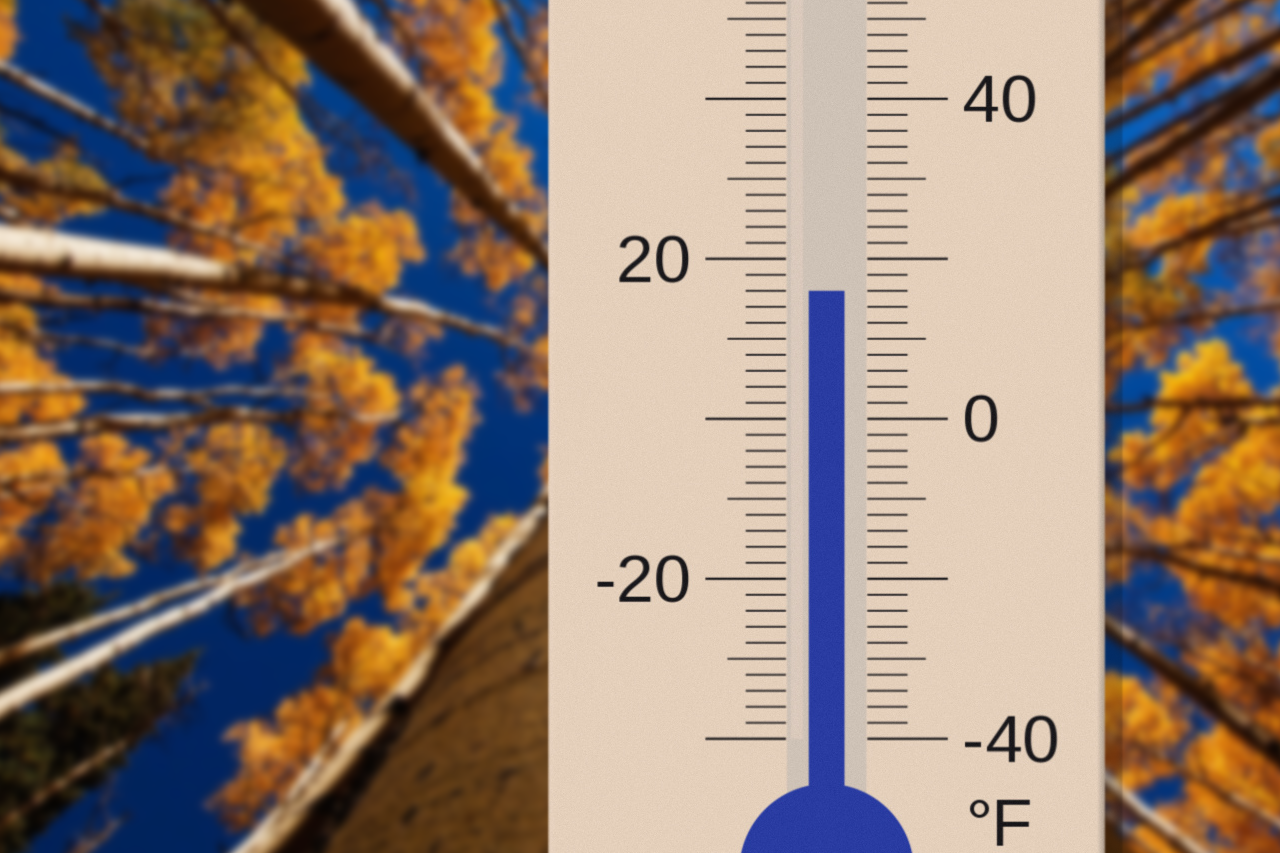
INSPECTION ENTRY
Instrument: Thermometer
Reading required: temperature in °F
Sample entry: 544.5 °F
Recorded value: 16 °F
